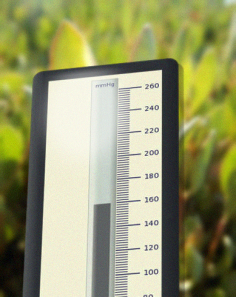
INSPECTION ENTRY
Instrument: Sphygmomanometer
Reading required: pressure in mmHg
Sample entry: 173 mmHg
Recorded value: 160 mmHg
